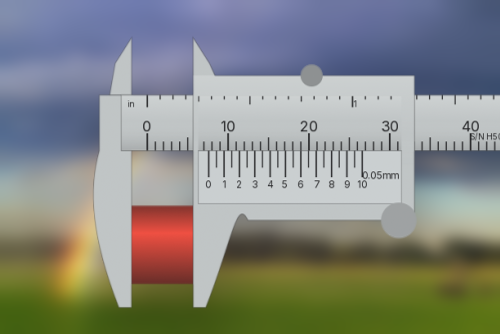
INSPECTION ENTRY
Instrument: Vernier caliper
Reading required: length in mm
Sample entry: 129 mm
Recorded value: 7.6 mm
